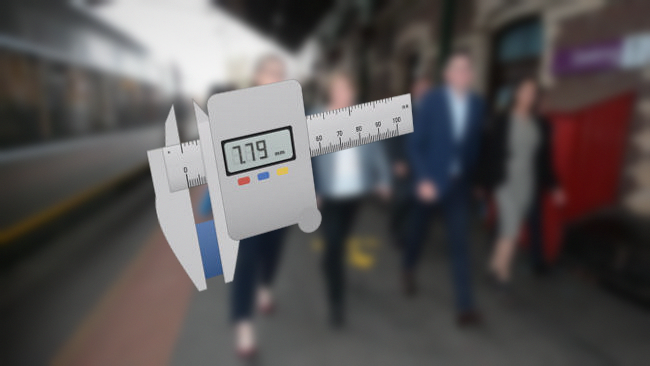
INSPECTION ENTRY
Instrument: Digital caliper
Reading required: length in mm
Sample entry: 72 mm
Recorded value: 7.79 mm
